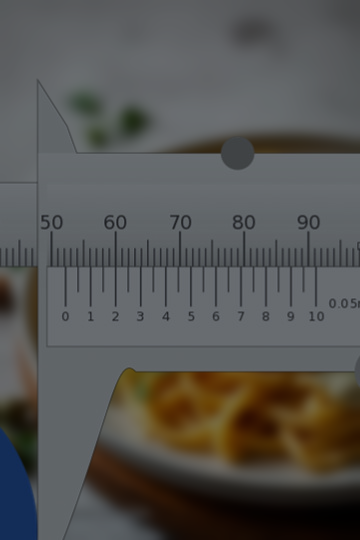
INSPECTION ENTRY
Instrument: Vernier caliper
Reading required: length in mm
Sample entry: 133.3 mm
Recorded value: 52.2 mm
